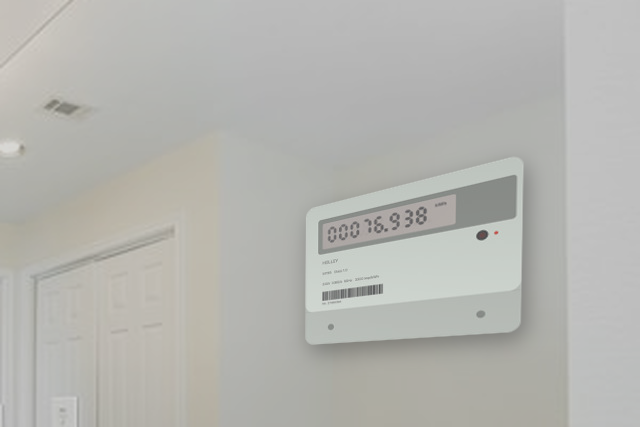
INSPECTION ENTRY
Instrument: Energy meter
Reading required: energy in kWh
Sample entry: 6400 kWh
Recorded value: 76.938 kWh
